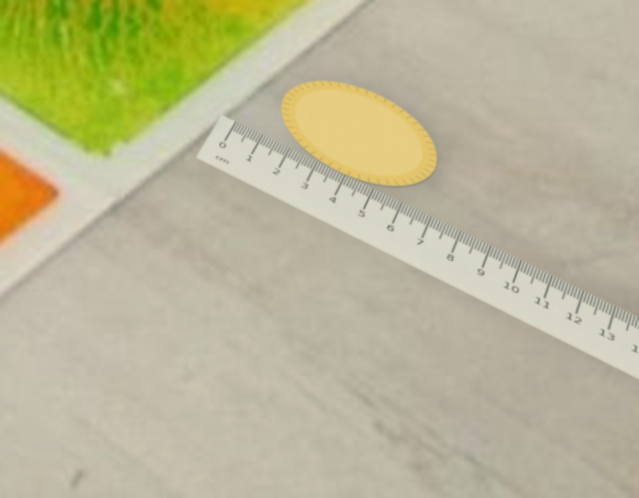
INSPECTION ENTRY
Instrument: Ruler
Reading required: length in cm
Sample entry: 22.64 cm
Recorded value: 5.5 cm
